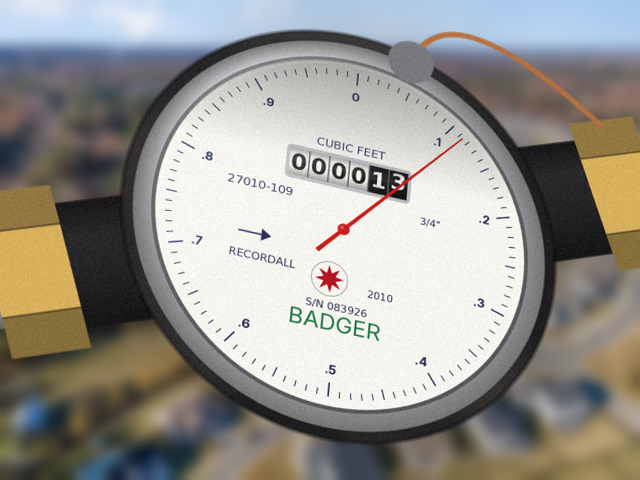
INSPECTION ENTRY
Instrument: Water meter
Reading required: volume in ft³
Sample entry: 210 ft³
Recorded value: 13.11 ft³
